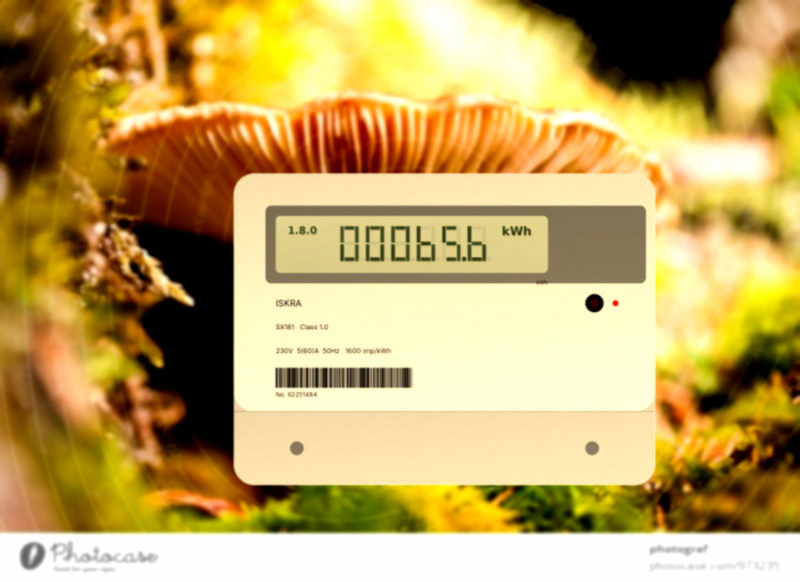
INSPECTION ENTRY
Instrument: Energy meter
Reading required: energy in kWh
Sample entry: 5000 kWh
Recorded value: 65.6 kWh
